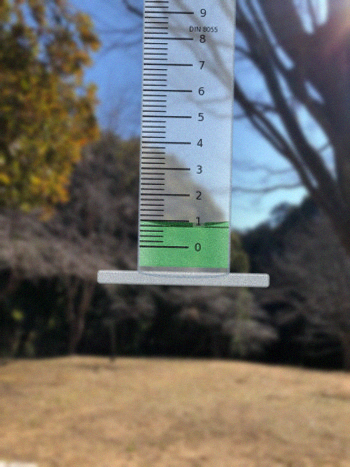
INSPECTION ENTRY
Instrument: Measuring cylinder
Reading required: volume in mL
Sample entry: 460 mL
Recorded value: 0.8 mL
